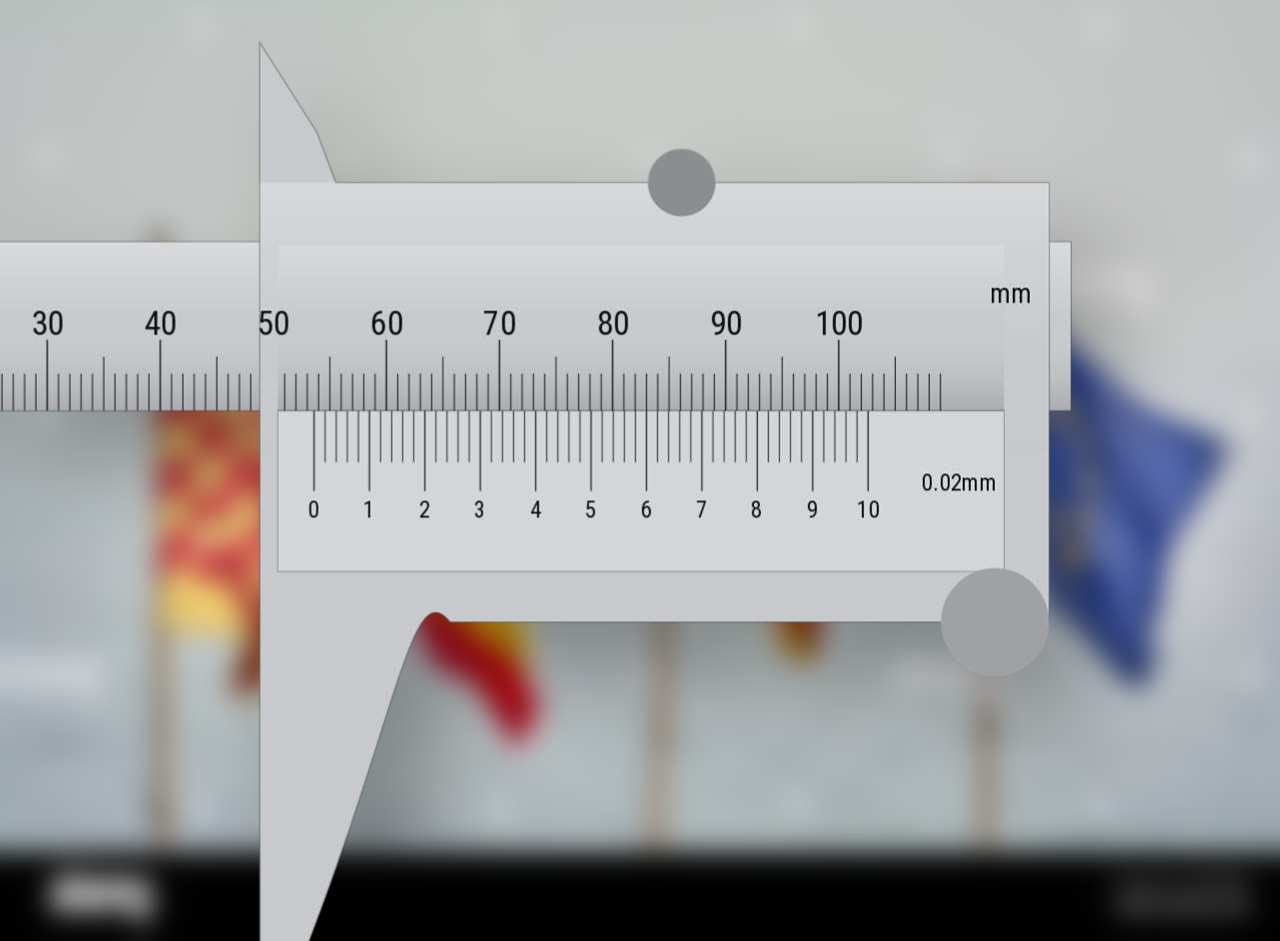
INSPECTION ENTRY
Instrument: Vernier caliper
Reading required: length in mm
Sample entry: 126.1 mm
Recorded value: 53.6 mm
